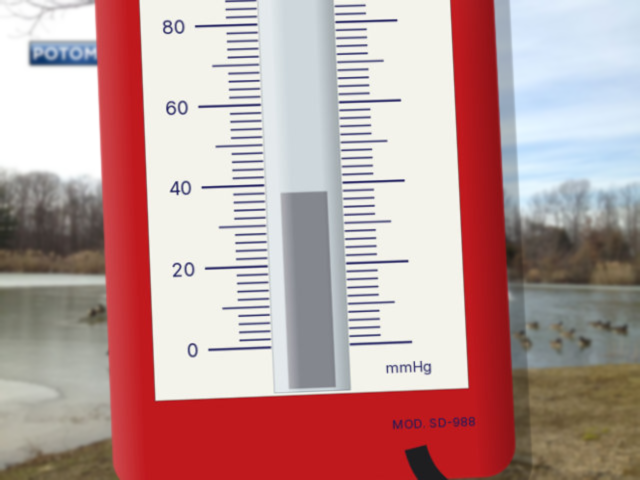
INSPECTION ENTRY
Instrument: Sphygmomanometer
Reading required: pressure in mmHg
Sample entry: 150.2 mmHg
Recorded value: 38 mmHg
